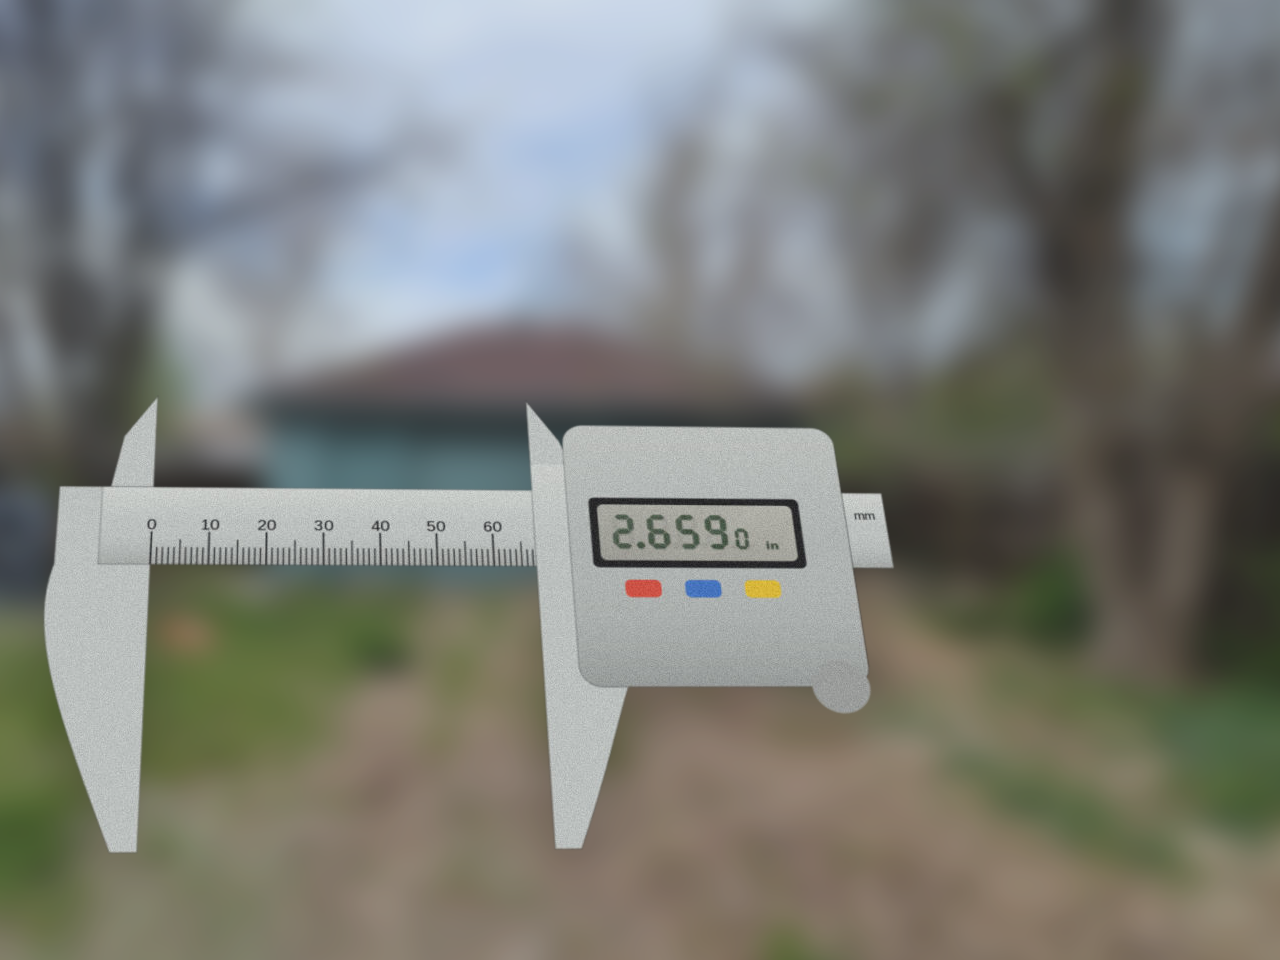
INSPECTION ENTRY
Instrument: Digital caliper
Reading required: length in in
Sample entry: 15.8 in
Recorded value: 2.6590 in
